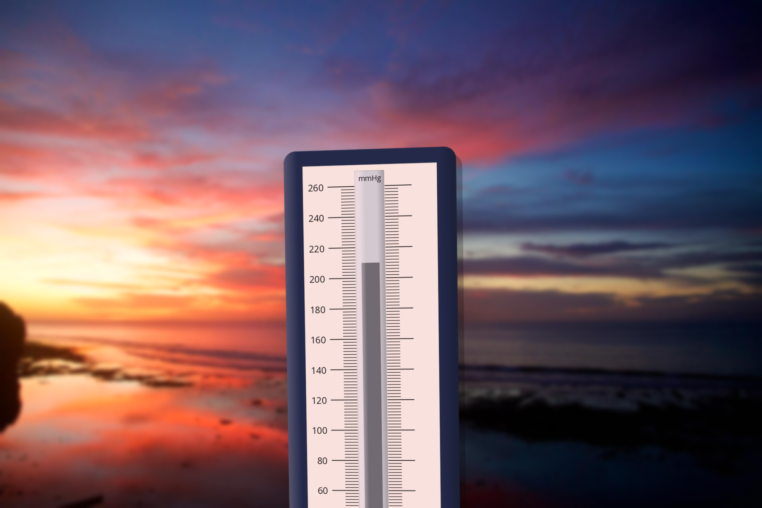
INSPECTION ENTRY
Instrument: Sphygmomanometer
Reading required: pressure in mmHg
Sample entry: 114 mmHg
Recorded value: 210 mmHg
